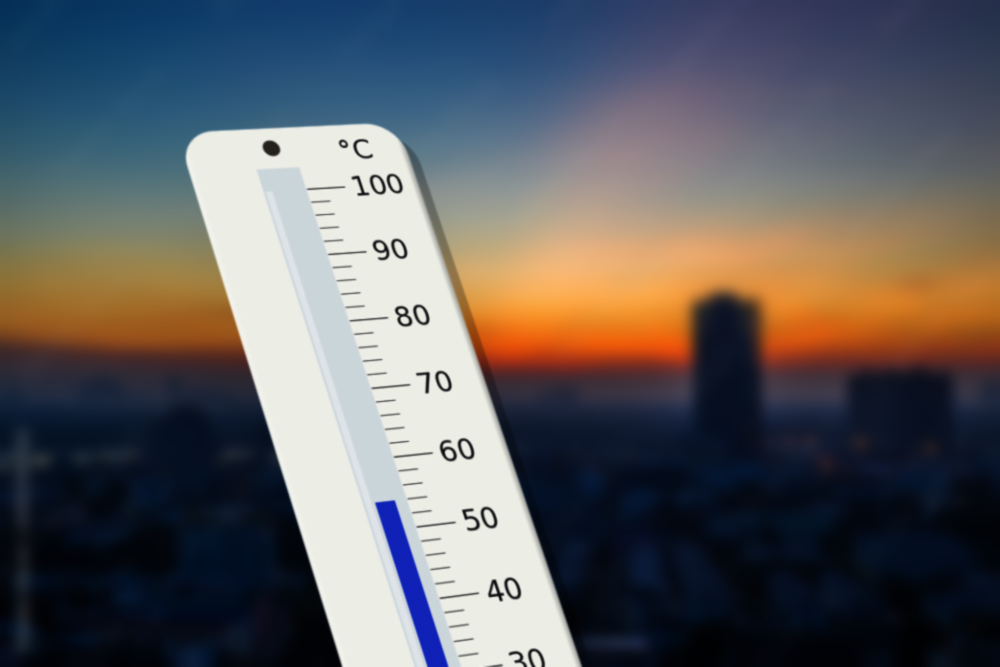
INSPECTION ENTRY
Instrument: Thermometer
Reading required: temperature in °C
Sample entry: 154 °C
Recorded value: 54 °C
